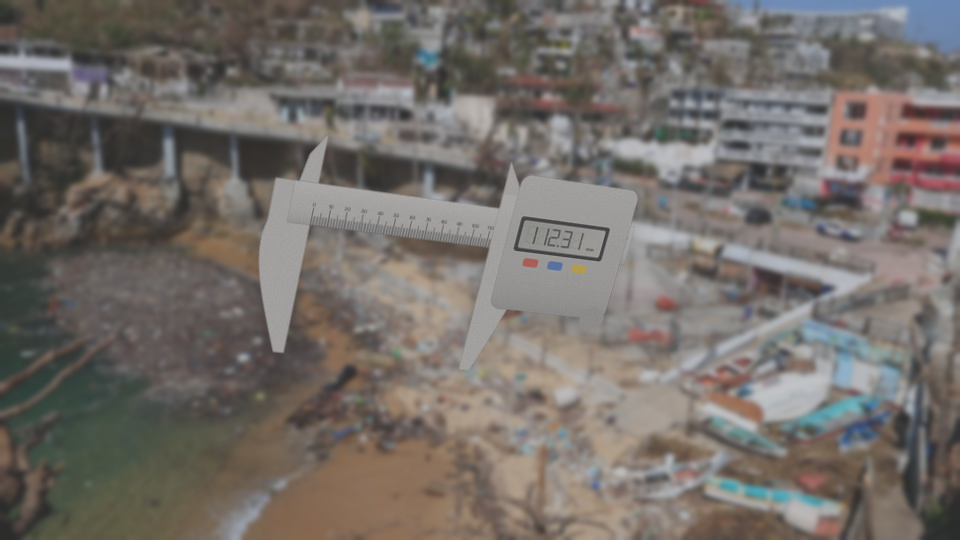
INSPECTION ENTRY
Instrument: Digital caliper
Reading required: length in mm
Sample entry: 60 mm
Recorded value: 112.31 mm
